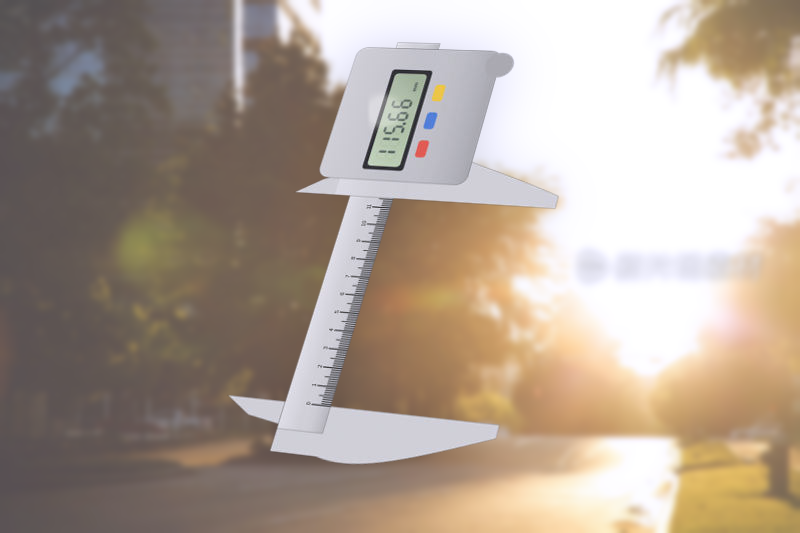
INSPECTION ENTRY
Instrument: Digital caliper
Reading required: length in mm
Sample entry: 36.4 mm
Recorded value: 115.66 mm
